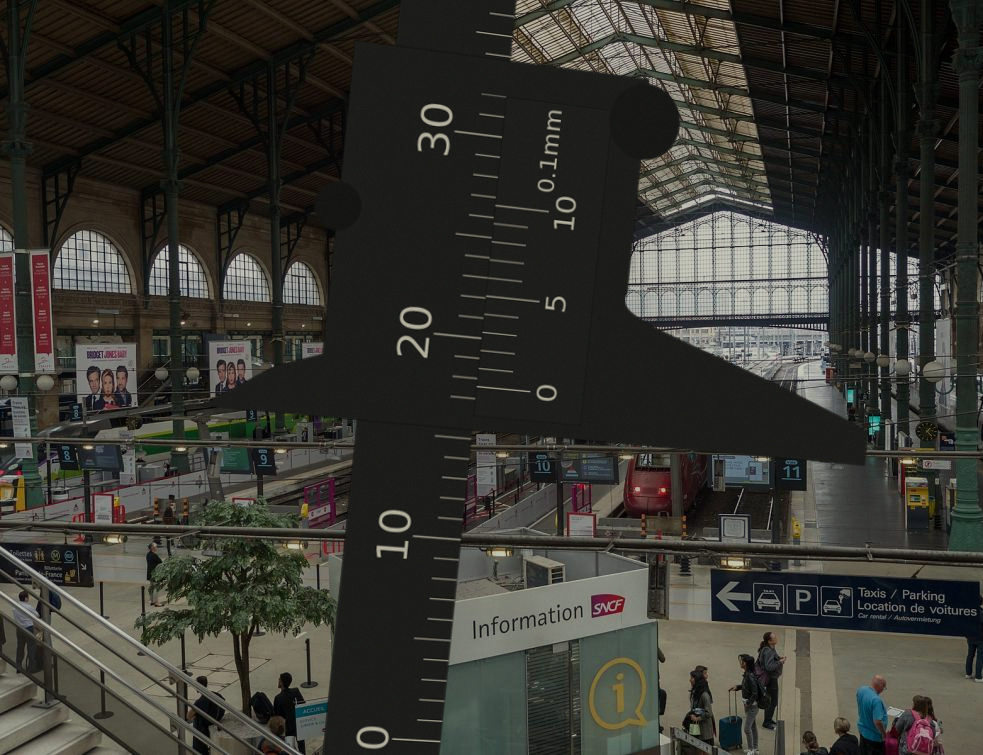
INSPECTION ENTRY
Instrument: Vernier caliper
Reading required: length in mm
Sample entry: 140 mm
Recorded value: 17.6 mm
